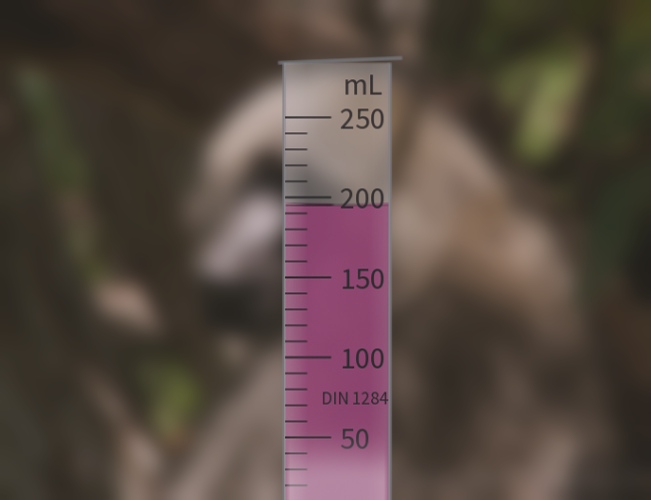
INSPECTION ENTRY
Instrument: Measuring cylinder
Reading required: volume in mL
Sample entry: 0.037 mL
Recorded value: 195 mL
